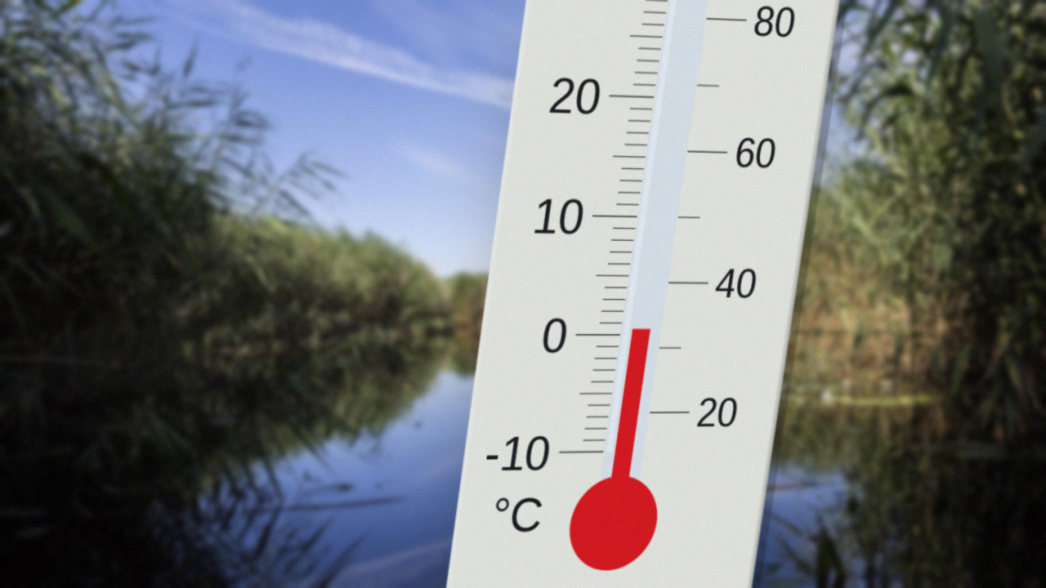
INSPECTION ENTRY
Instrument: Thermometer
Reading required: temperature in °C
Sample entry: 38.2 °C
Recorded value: 0.5 °C
